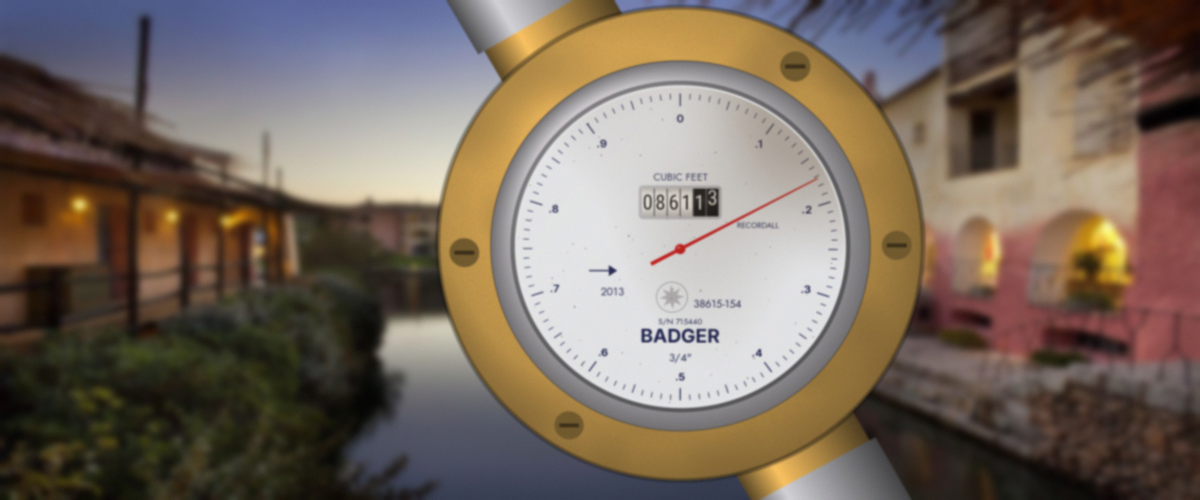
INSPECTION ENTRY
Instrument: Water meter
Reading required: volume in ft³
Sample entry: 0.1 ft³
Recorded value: 86113.17 ft³
